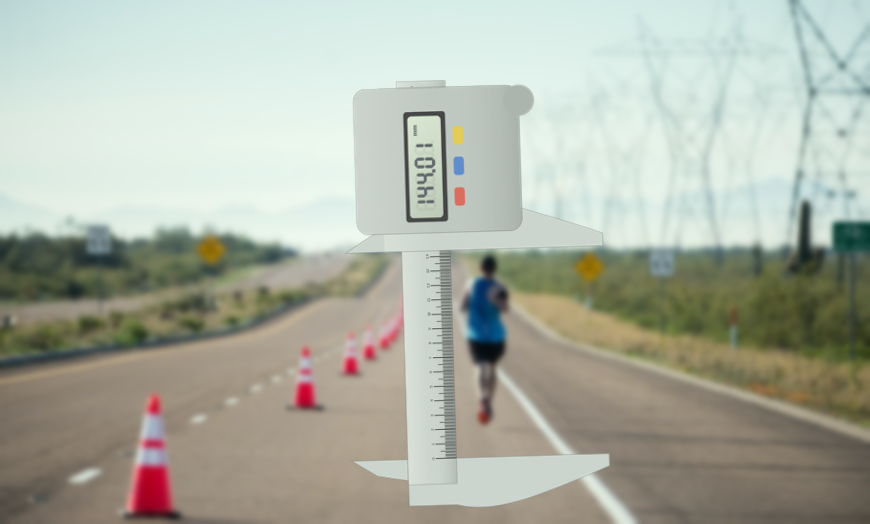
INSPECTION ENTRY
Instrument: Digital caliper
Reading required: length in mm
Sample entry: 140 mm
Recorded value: 144.01 mm
